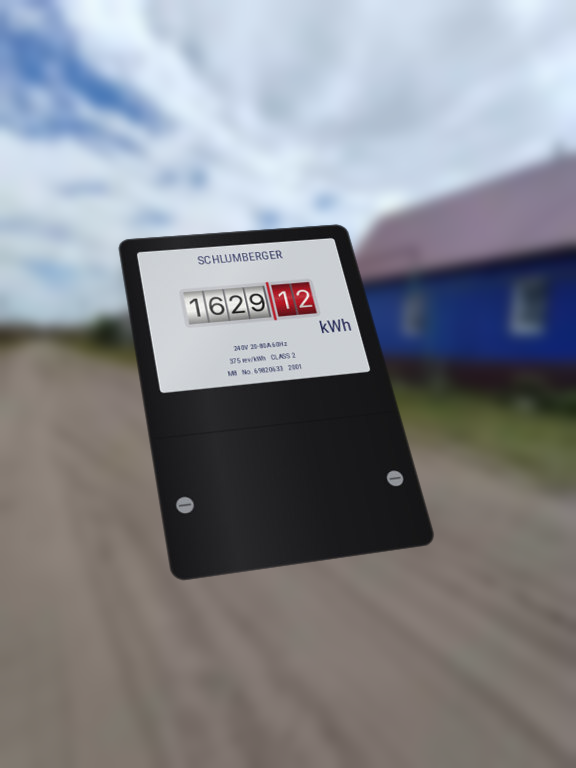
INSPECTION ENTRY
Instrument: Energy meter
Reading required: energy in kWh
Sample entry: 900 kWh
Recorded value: 1629.12 kWh
